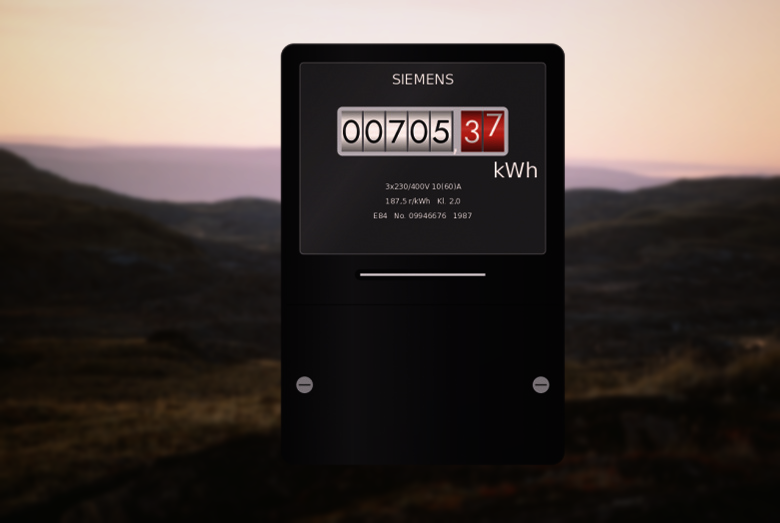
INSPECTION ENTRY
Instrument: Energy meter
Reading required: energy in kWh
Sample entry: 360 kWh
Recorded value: 705.37 kWh
